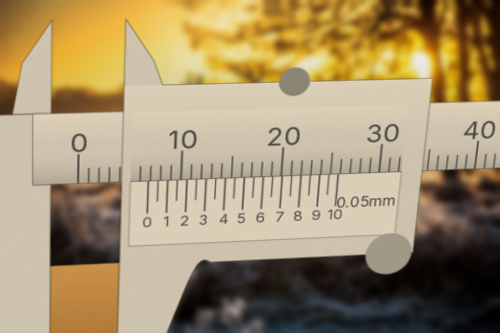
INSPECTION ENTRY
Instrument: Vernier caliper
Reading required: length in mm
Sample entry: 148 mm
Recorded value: 6.8 mm
